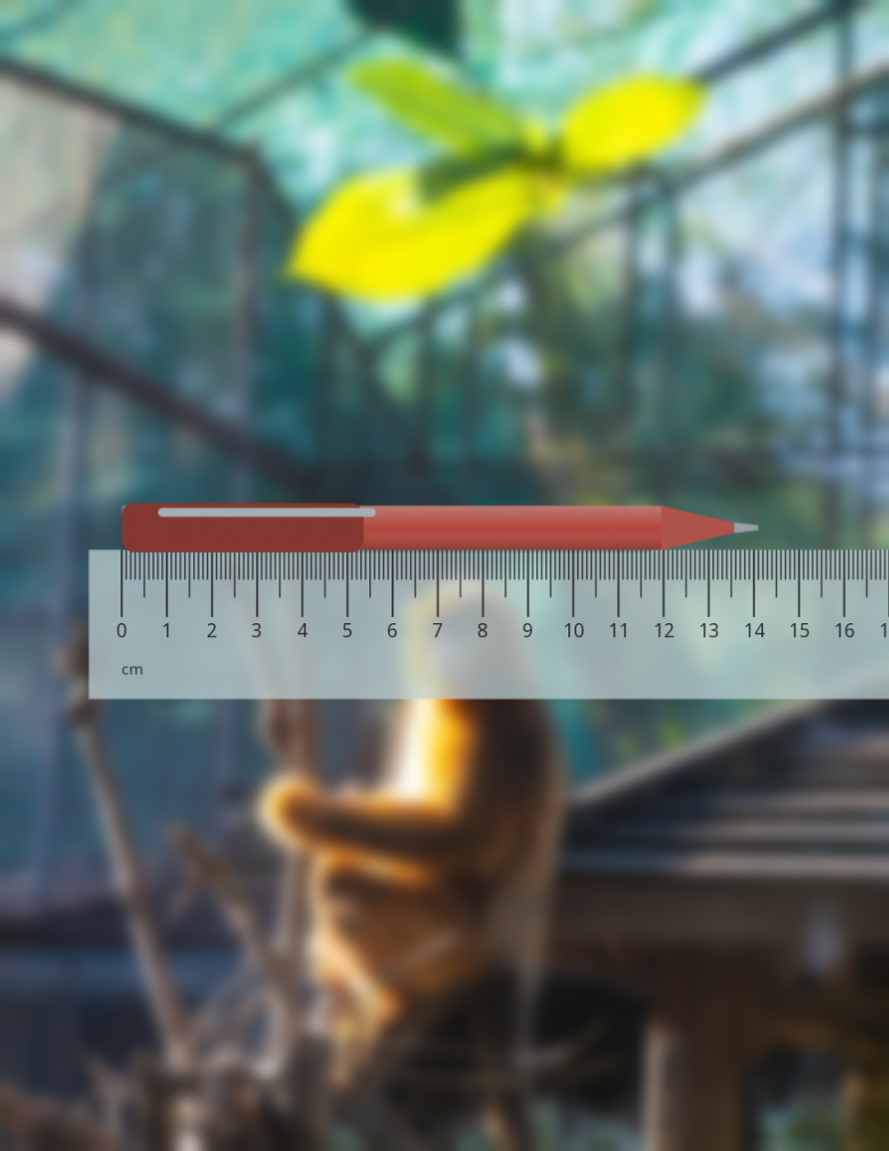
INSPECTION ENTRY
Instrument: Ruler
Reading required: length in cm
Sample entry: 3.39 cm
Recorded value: 14.1 cm
